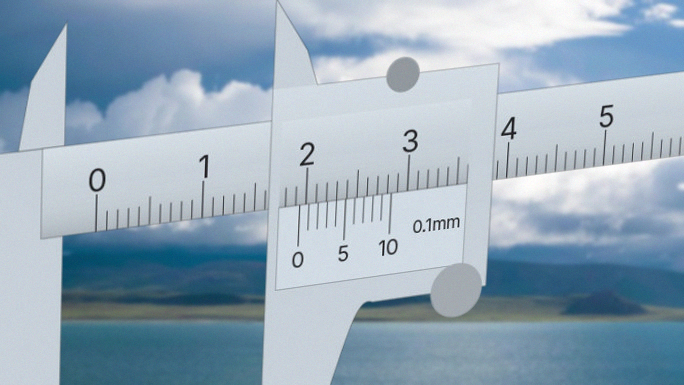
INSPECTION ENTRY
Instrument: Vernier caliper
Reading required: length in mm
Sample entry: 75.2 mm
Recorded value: 19.4 mm
